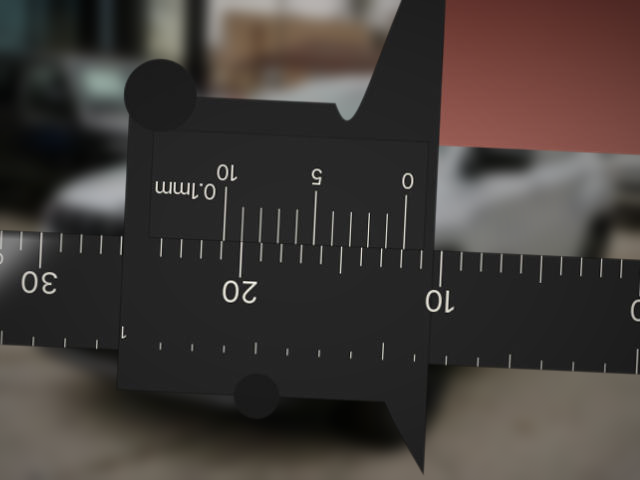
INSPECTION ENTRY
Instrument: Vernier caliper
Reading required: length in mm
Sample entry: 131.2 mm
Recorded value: 11.9 mm
